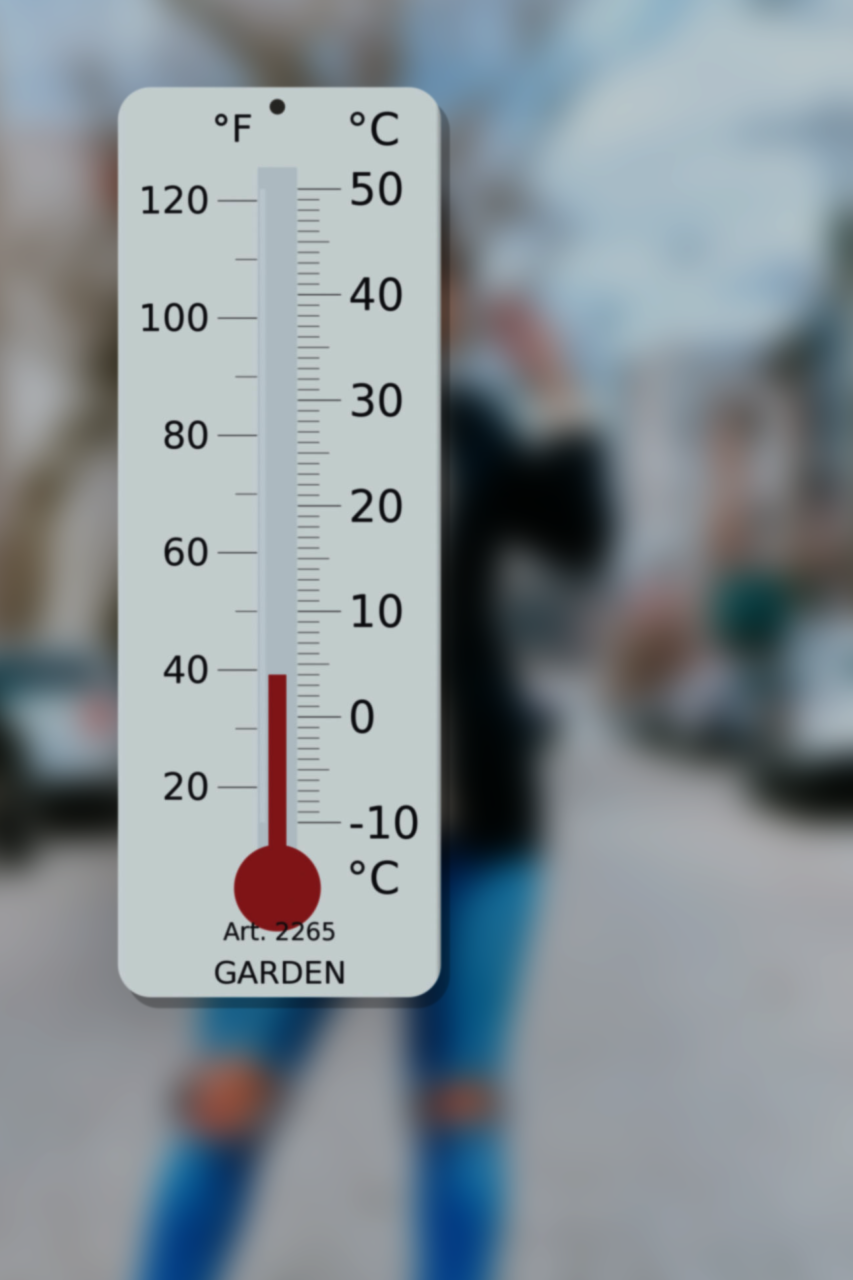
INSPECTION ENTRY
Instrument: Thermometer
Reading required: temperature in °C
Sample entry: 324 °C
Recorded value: 4 °C
